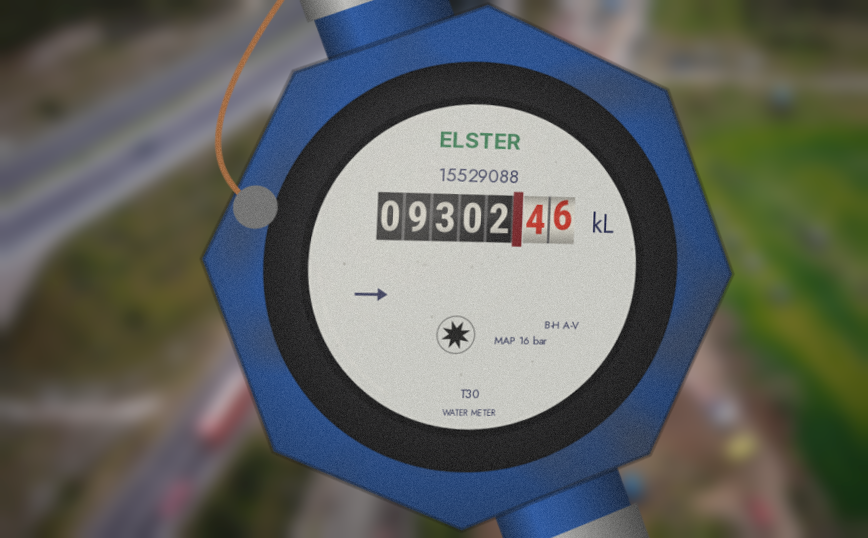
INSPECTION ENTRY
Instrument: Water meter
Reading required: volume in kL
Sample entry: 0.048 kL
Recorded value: 9302.46 kL
